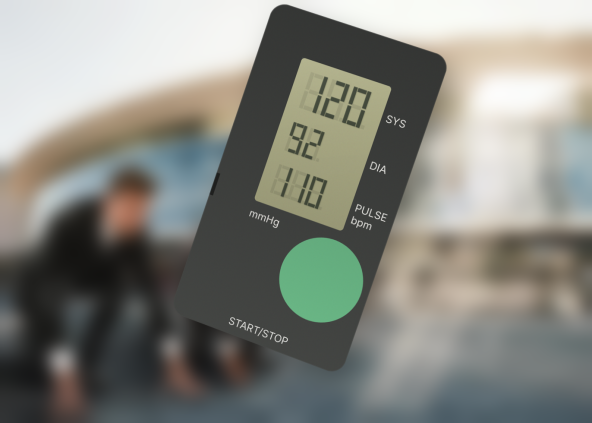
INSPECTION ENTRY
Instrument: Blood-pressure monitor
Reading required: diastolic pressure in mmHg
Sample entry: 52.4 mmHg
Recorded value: 92 mmHg
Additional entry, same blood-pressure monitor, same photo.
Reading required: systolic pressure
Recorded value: 120 mmHg
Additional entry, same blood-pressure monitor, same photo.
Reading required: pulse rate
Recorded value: 110 bpm
